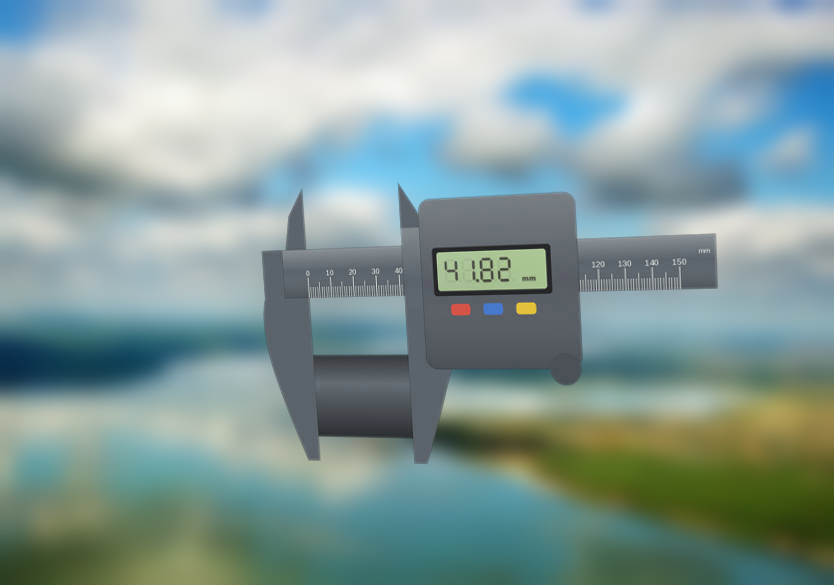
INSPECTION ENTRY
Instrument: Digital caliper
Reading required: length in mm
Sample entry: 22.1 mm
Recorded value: 41.82 mm
